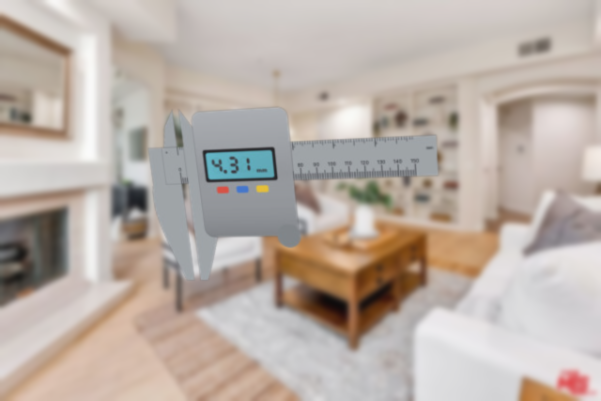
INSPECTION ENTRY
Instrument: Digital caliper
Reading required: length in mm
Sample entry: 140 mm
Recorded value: 4.31 mm
